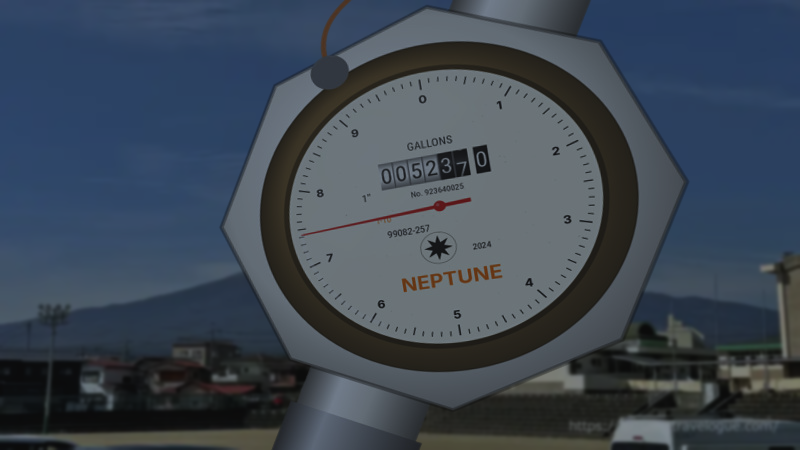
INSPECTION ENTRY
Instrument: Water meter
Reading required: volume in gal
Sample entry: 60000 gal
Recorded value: 52367.4 gal
